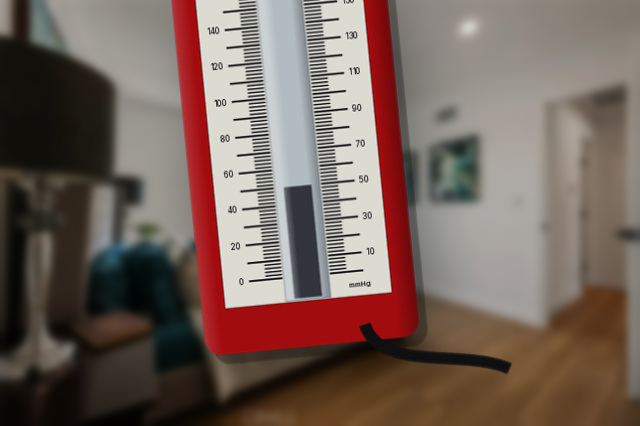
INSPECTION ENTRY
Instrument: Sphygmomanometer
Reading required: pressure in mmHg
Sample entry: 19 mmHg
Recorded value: 50 mmHg
